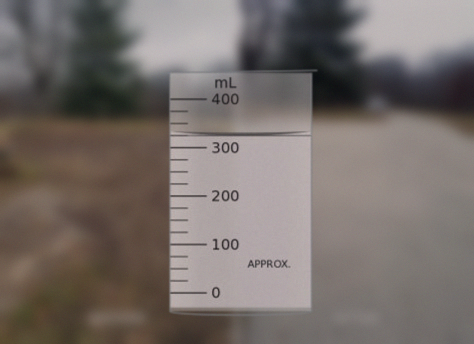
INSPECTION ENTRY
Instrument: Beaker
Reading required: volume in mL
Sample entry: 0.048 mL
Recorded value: 325 mL
